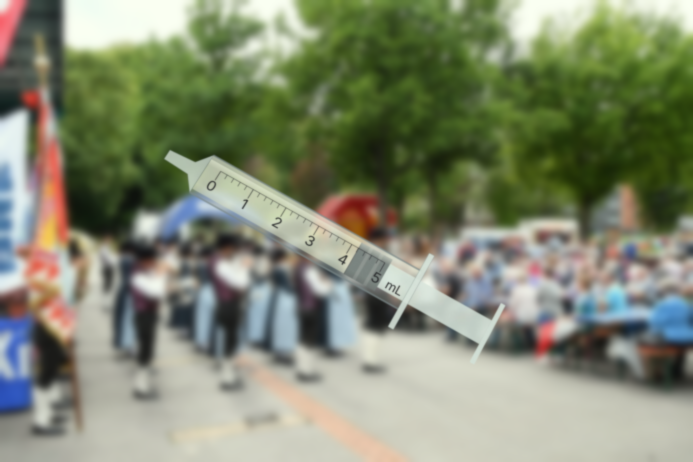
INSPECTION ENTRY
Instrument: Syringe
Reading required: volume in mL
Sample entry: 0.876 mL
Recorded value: 4.2 mL
